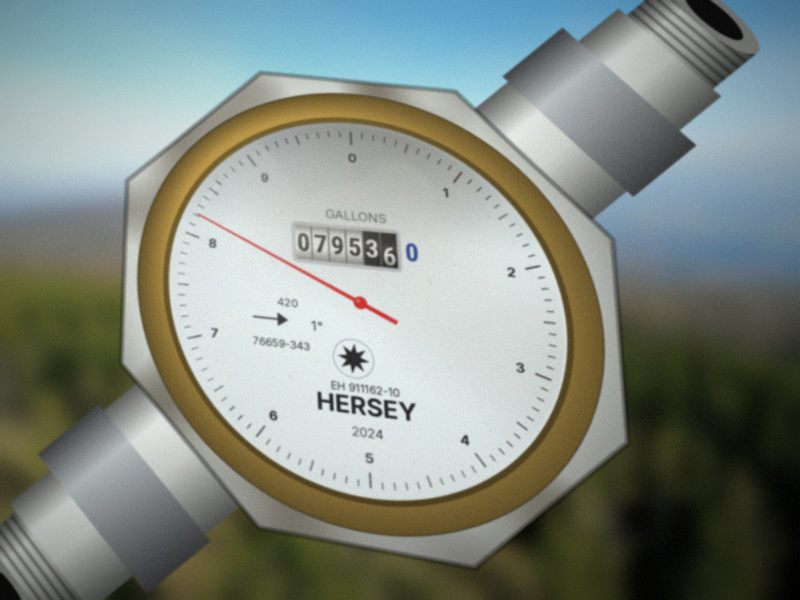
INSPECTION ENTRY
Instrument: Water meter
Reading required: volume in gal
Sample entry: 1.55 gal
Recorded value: 795358.2 gal
